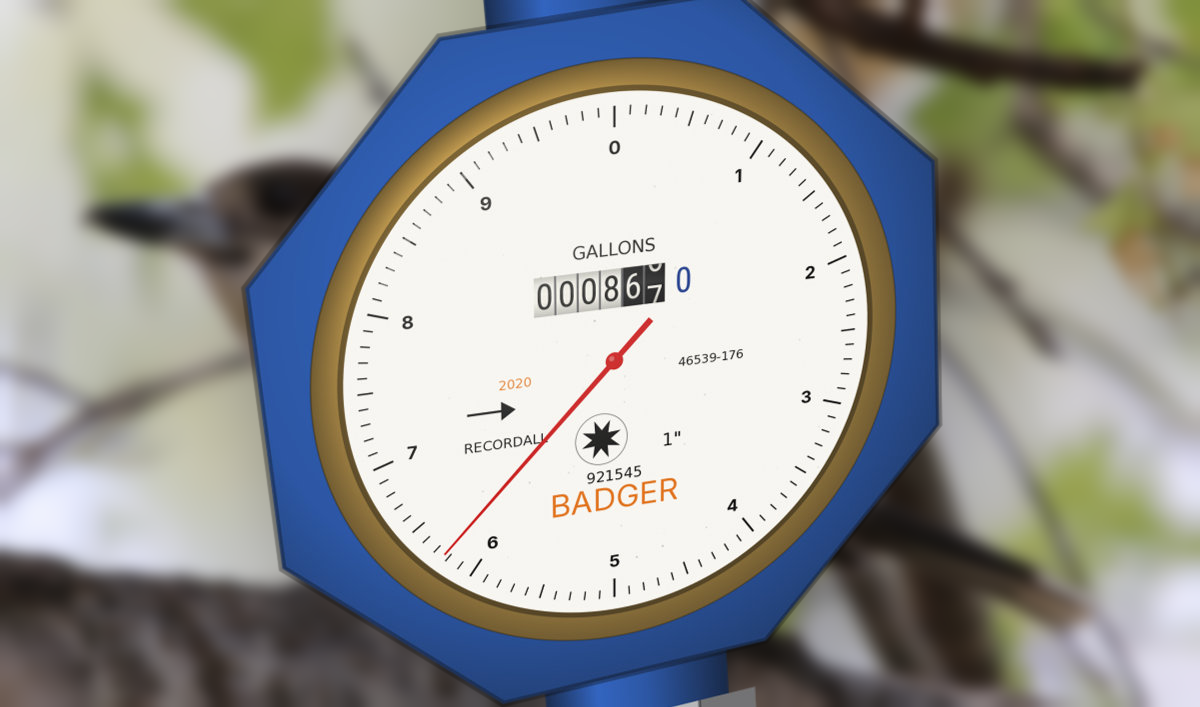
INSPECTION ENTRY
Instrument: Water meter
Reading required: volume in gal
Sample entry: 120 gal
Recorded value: 8666.2 gal
